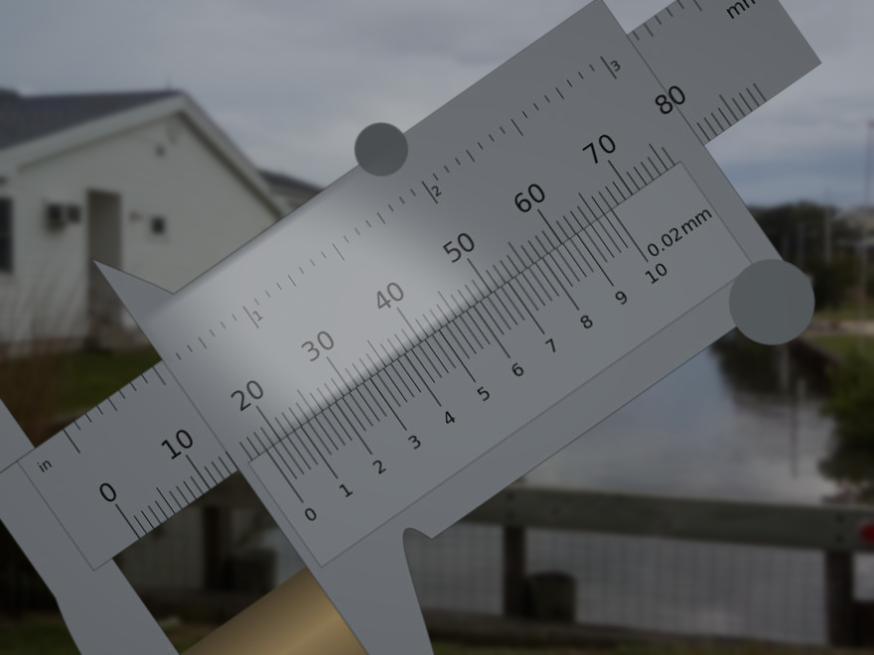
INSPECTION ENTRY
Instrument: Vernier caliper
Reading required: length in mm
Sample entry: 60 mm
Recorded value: 18.0 mm
